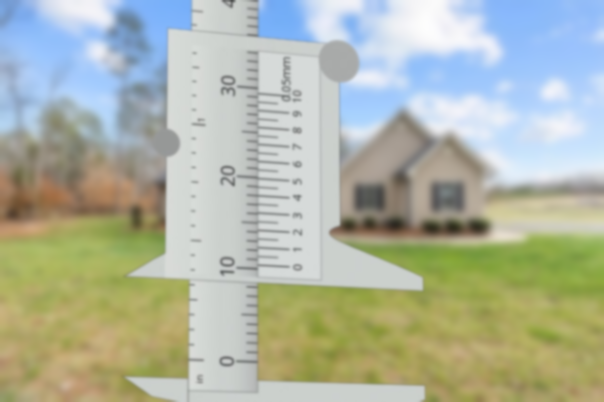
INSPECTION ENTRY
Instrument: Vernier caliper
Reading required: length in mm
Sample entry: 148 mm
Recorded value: 10.4 mm
